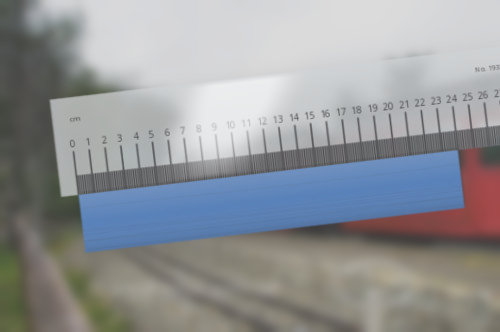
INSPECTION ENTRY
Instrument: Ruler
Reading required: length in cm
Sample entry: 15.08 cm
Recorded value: 24 cm
